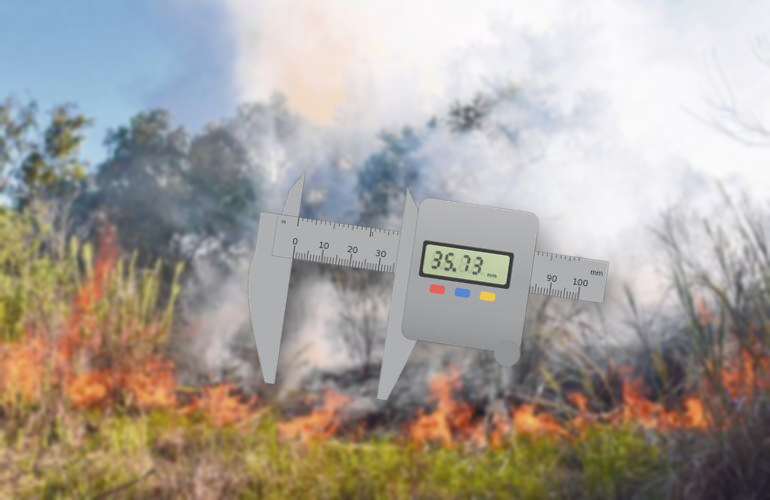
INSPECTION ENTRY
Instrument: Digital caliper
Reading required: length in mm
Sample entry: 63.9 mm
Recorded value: 35.73 mm
